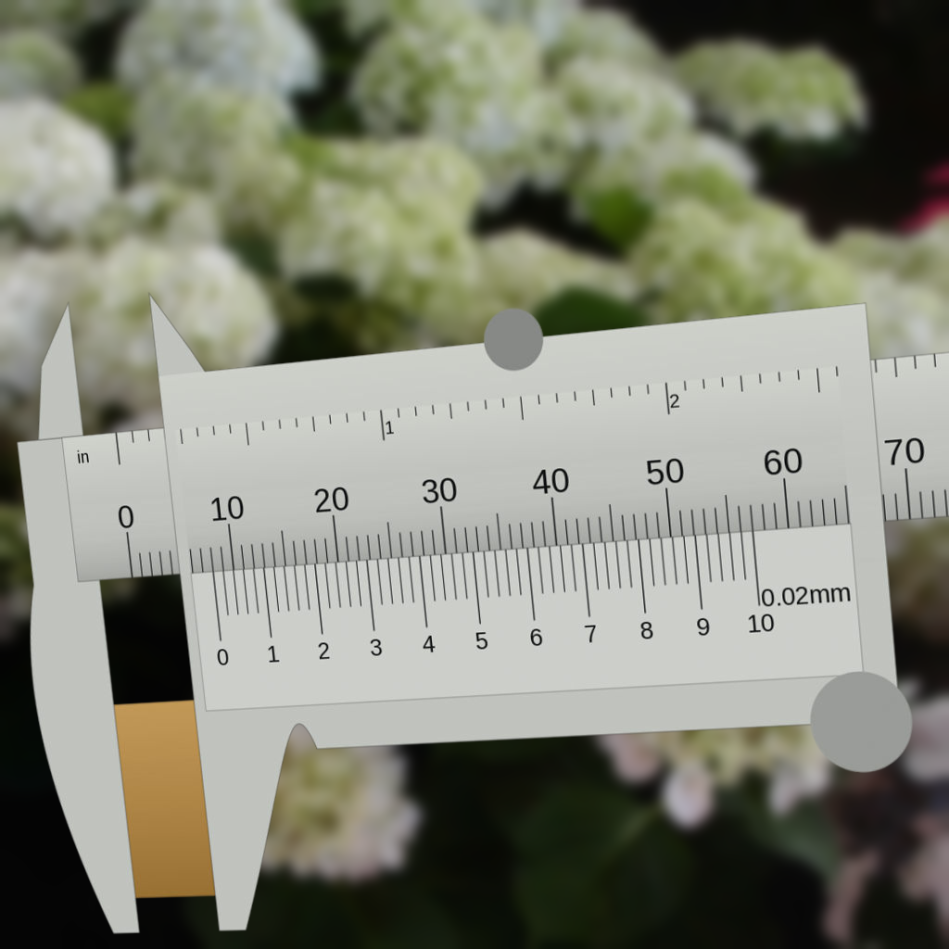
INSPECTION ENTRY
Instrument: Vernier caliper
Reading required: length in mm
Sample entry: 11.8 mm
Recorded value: 8.0 mm
